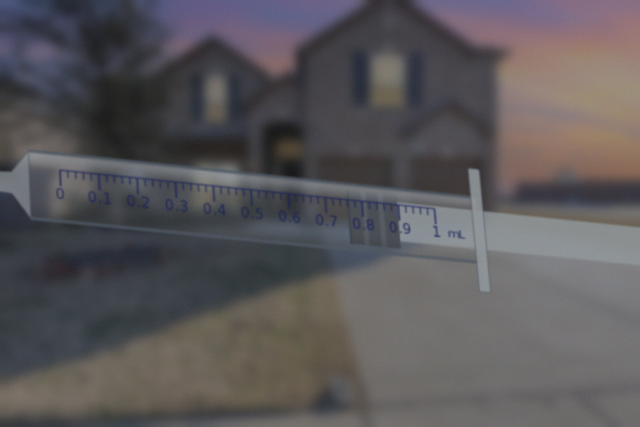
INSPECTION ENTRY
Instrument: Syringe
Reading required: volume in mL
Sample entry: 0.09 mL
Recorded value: 0.76 mL
